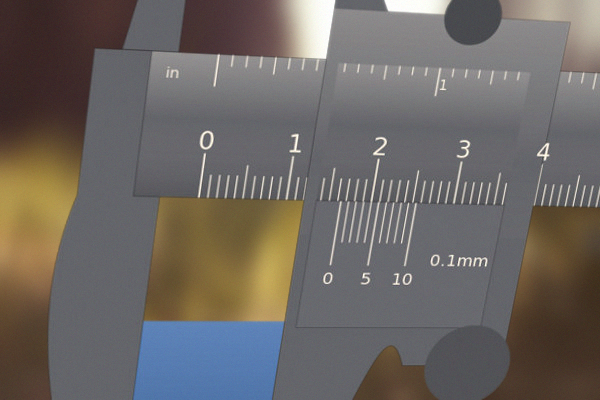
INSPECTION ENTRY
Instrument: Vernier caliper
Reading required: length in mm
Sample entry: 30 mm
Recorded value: 16.4 mm
